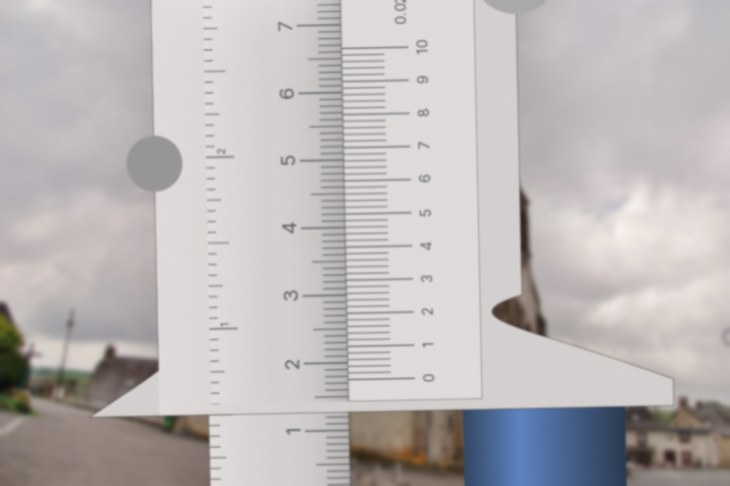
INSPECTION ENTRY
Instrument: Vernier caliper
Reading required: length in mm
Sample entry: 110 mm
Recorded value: 17.5 mm
